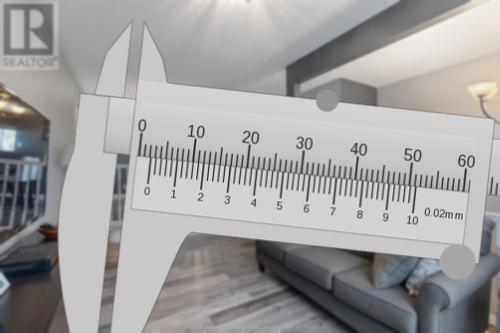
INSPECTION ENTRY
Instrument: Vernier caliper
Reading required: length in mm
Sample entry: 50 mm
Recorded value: 2.2 mm
